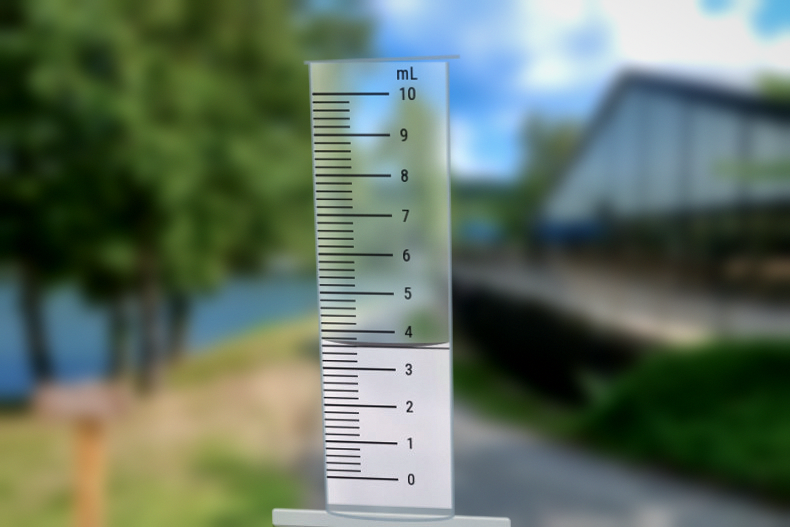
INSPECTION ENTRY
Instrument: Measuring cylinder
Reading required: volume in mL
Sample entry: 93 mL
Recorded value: 3.6 mL
